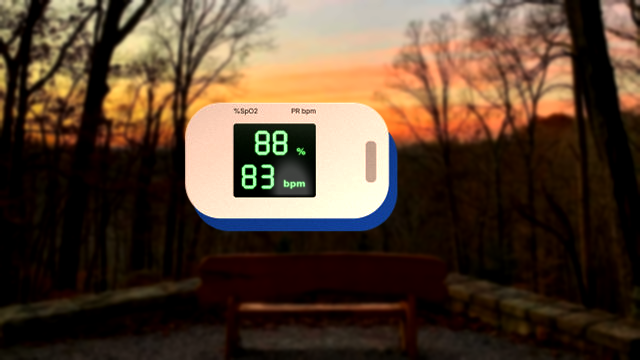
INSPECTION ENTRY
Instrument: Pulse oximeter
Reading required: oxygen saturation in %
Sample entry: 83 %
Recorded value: 88 %
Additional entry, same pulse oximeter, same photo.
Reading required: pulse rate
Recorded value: 83 bpm
